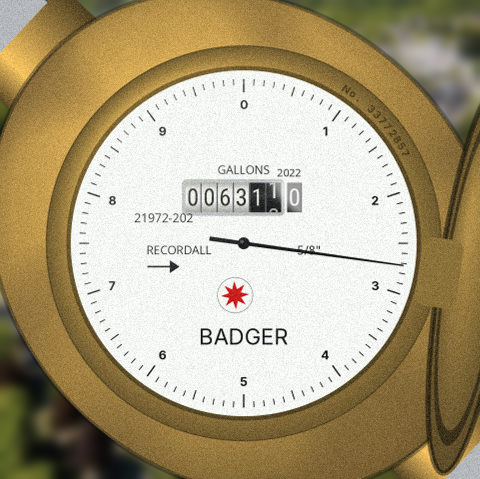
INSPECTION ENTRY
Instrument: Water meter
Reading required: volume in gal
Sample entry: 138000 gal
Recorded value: 63112.7 gal
